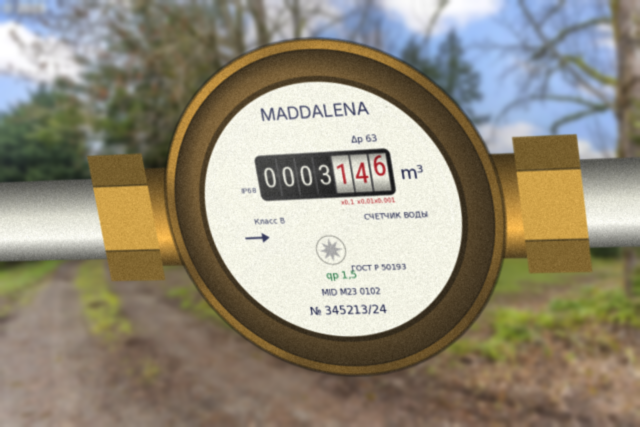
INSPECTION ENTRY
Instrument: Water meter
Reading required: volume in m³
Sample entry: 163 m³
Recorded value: 3.146 m³
